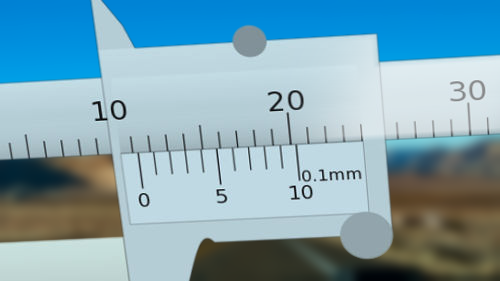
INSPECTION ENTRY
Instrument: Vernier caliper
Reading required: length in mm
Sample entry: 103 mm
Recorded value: 11.3 mm
